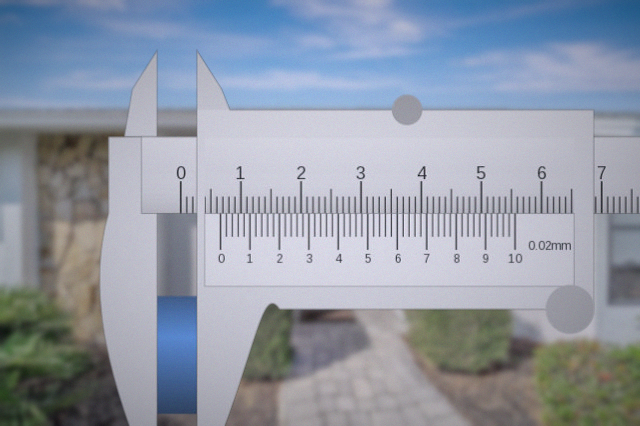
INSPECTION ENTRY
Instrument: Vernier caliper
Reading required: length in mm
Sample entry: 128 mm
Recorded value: 6.6 mm
